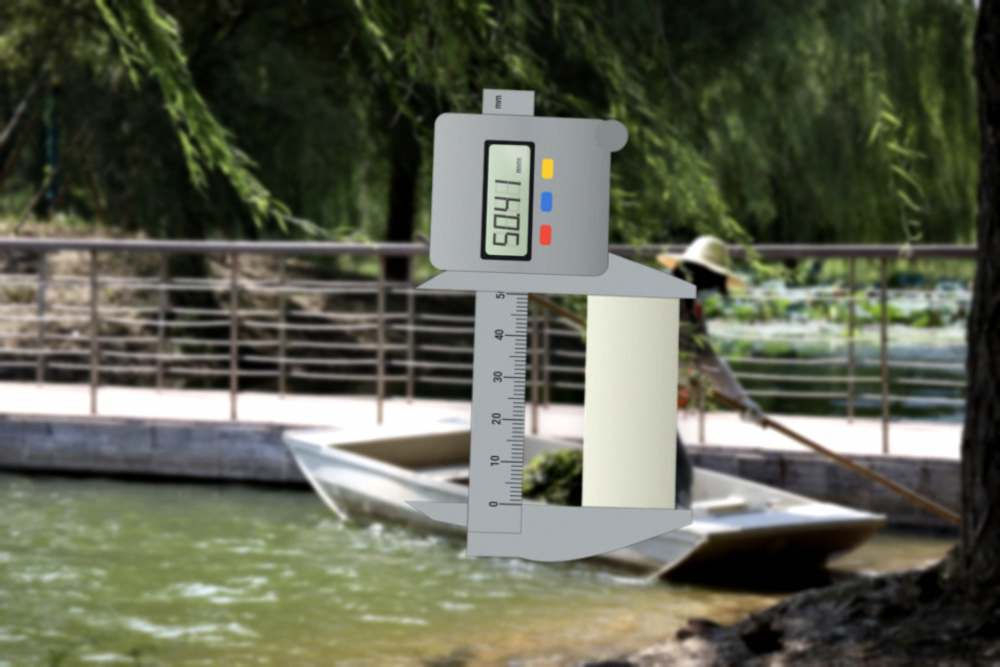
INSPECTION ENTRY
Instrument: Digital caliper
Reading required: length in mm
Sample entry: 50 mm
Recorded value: 50.41 mm
